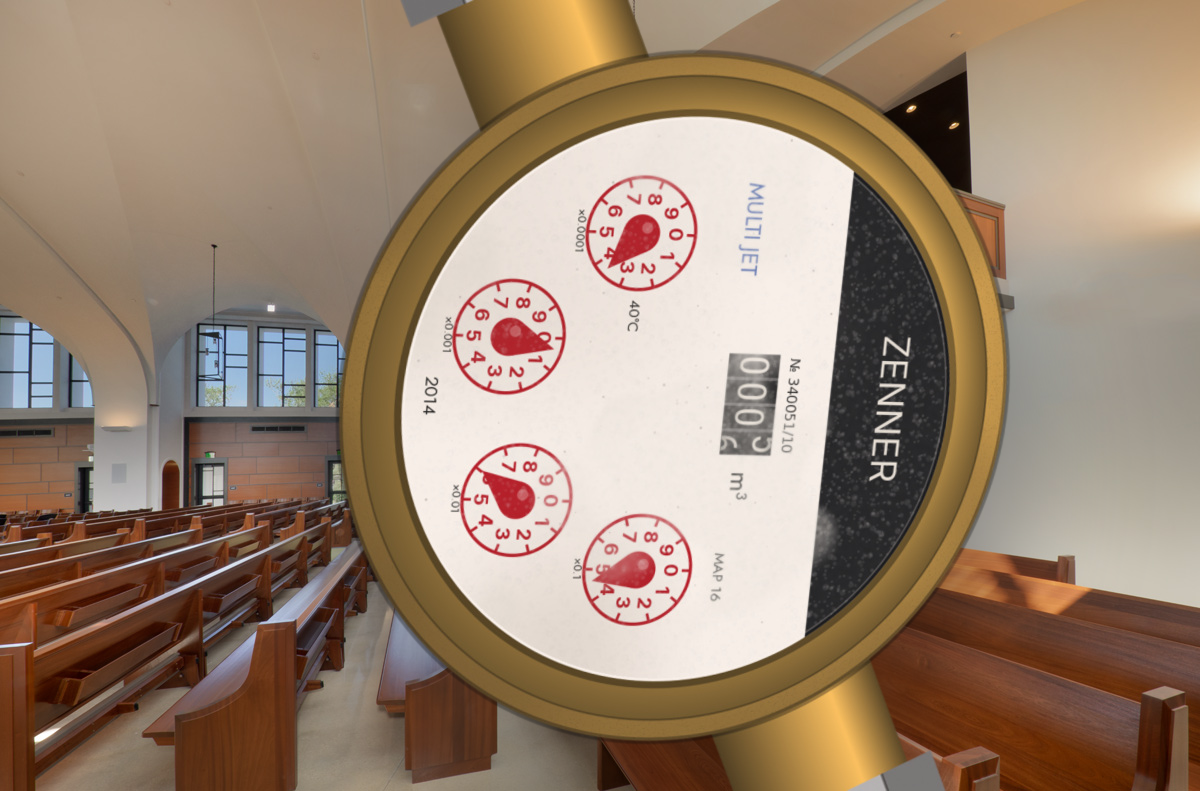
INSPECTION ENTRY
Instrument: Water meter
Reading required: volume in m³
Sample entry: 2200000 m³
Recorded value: 5.4603 m³
